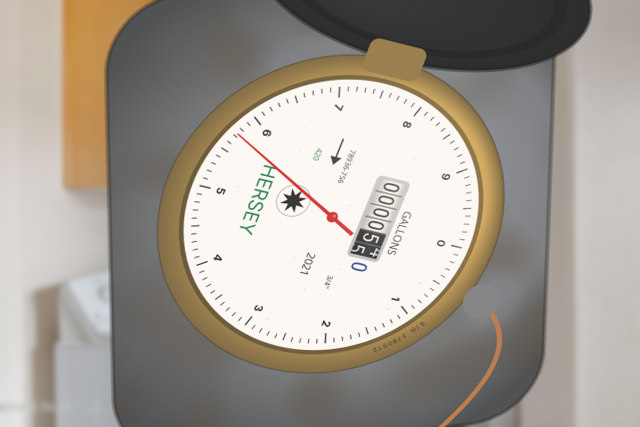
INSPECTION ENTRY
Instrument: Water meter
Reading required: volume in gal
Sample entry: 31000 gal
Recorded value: 545.7 gal
